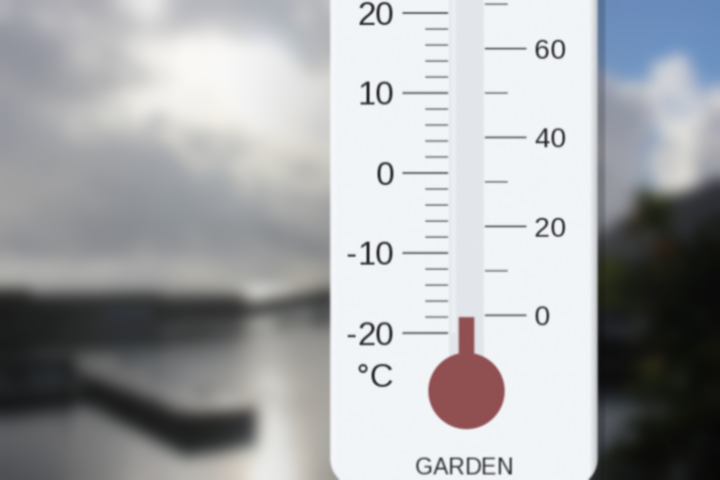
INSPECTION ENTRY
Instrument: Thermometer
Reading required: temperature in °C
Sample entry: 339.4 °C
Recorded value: -18 °C
